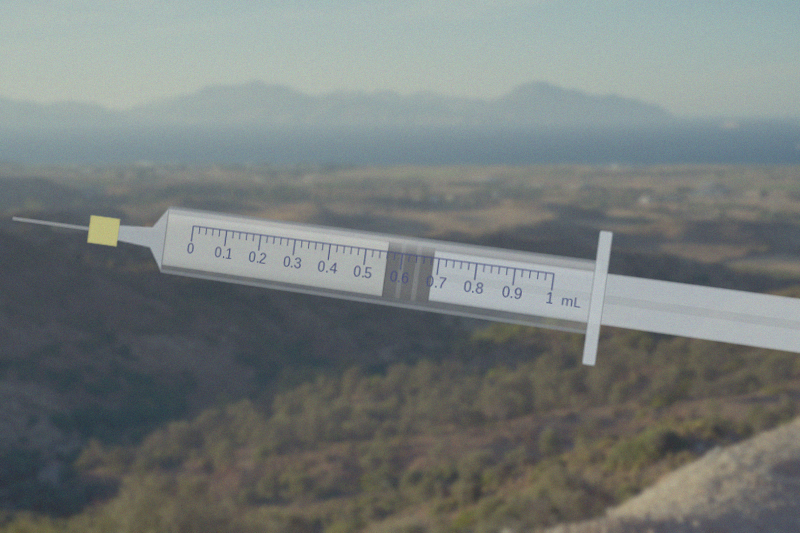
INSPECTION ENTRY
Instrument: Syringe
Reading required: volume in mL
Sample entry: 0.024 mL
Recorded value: 0.56 mL
